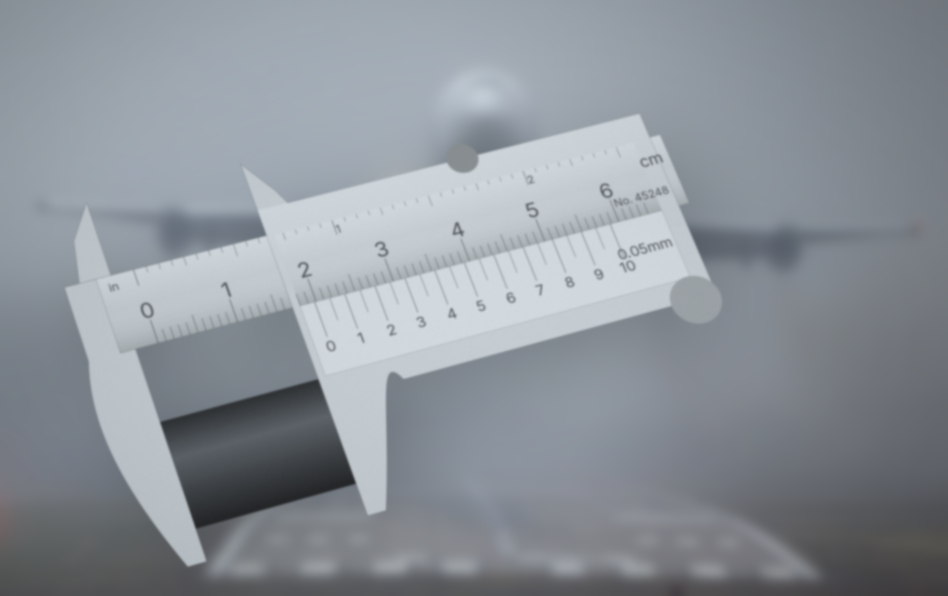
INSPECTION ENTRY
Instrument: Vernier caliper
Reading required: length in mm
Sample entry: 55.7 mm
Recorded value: 19.8 mm
